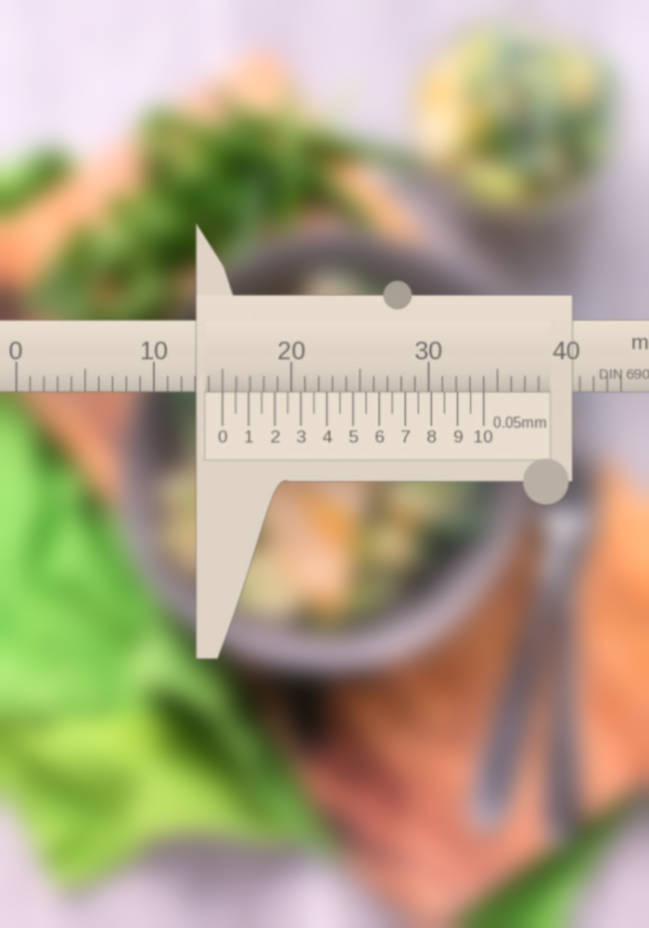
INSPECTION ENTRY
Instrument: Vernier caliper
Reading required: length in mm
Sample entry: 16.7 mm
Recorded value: 15.0 mm
